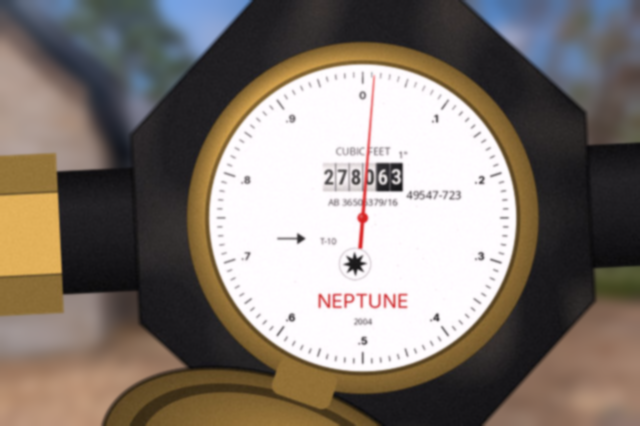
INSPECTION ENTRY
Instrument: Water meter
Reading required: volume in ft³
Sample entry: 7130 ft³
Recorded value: 278063.01 ft³
